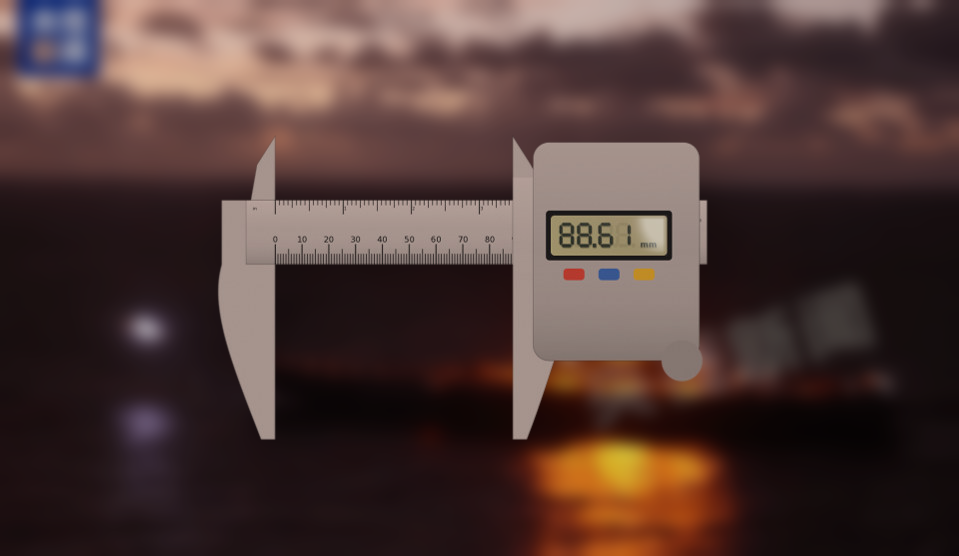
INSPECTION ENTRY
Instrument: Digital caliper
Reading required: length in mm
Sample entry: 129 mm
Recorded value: 88.61 mm
